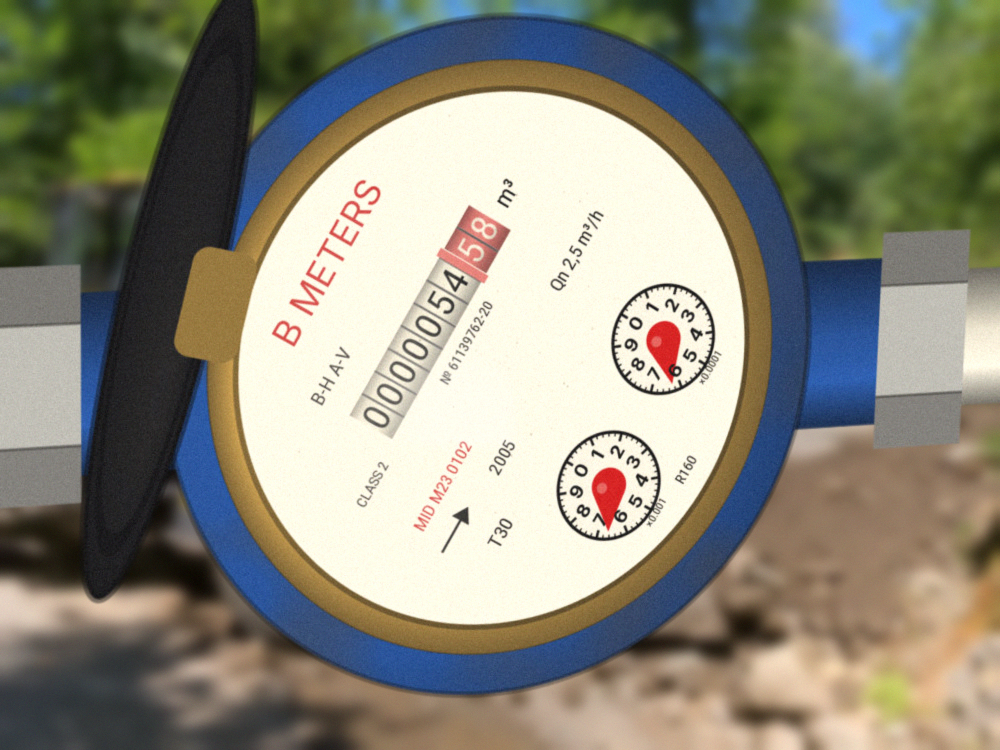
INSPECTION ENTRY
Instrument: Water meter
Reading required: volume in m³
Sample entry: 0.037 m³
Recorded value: 54.5866 m³
